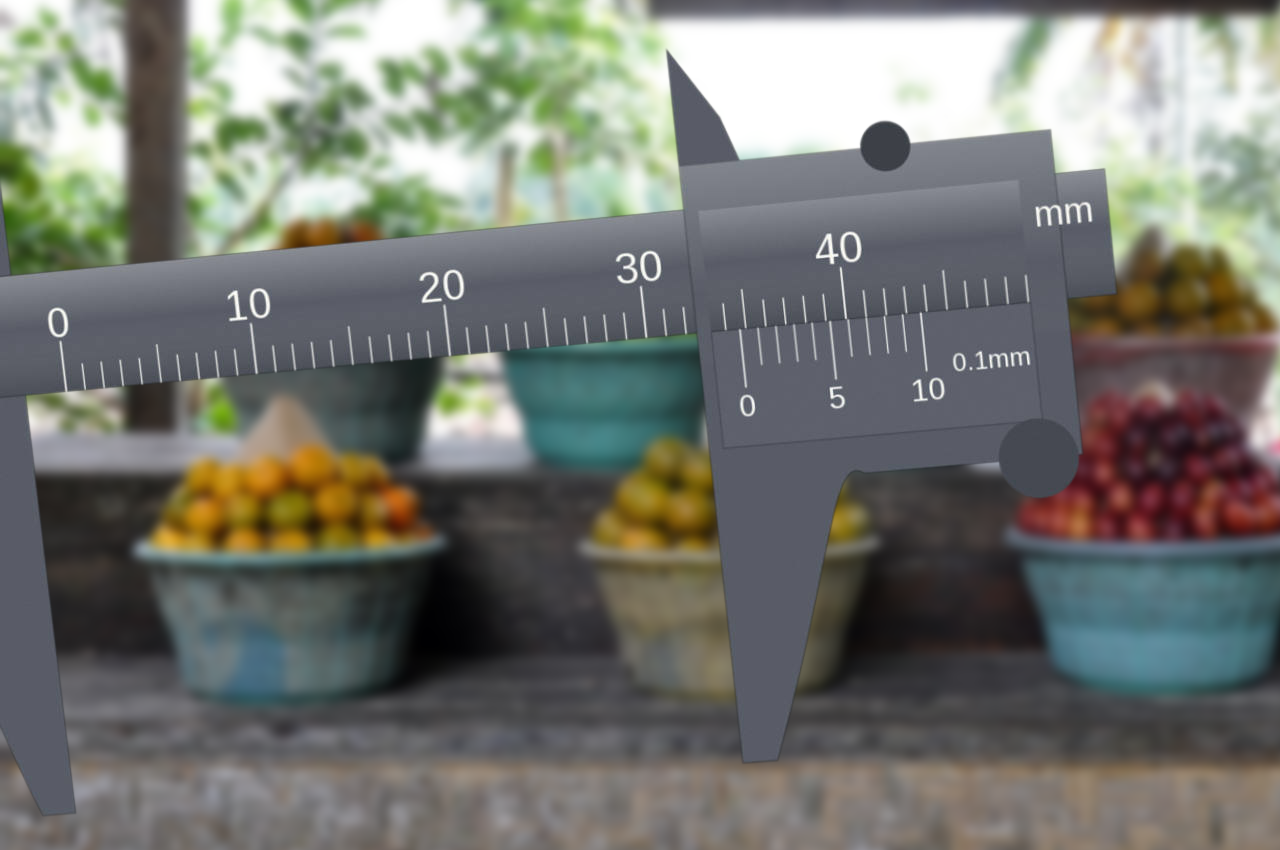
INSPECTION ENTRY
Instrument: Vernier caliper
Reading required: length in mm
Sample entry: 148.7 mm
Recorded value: 34.7 mm
